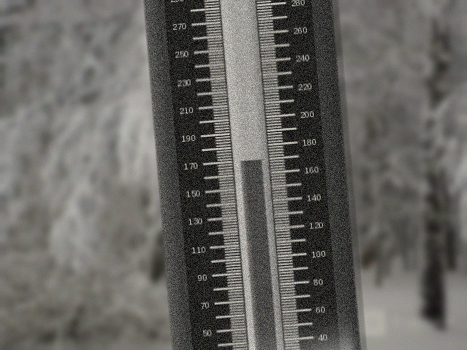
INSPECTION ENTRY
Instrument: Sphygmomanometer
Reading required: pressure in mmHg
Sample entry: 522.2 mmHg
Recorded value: 170 mmHg
